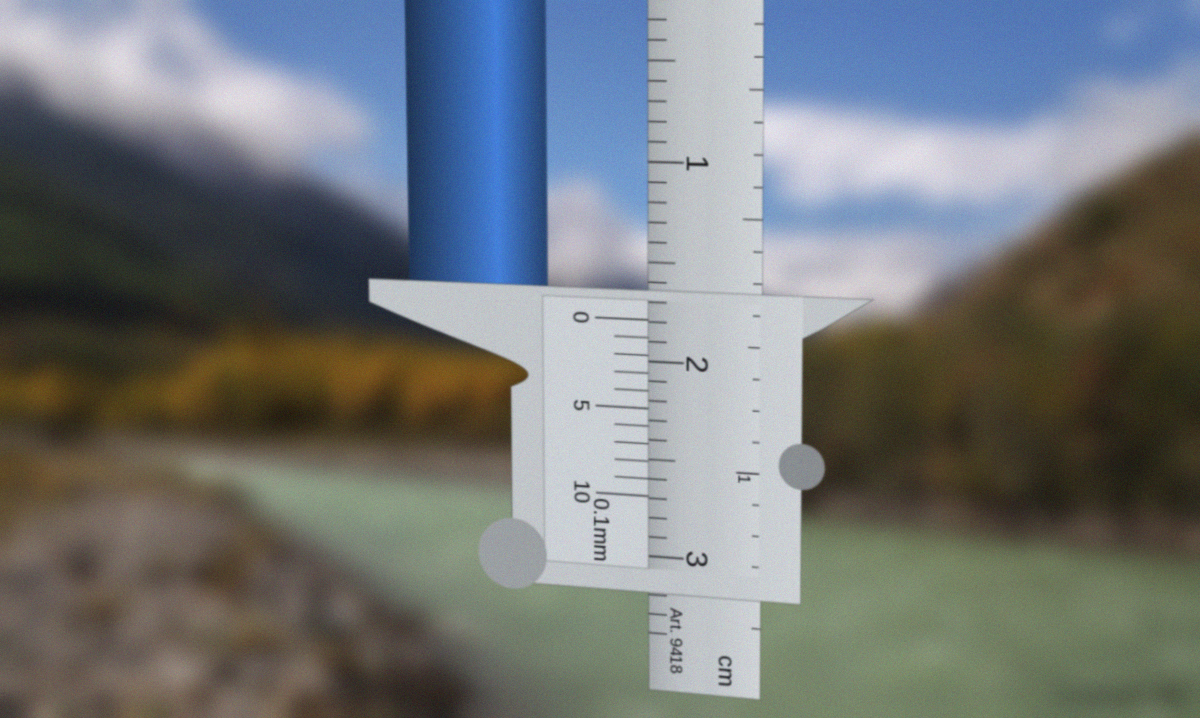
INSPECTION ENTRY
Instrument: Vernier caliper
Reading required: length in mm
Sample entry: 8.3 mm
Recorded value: 17.9 mm
